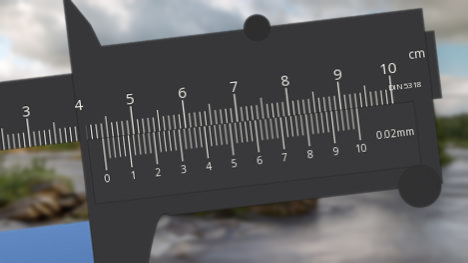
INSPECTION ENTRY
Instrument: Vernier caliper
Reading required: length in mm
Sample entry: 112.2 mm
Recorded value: 44.0 mm
